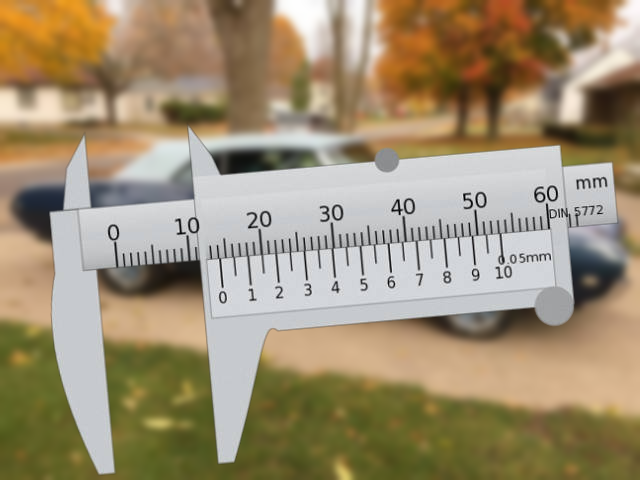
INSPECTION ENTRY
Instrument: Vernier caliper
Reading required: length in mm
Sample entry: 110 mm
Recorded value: 14.2 mm
